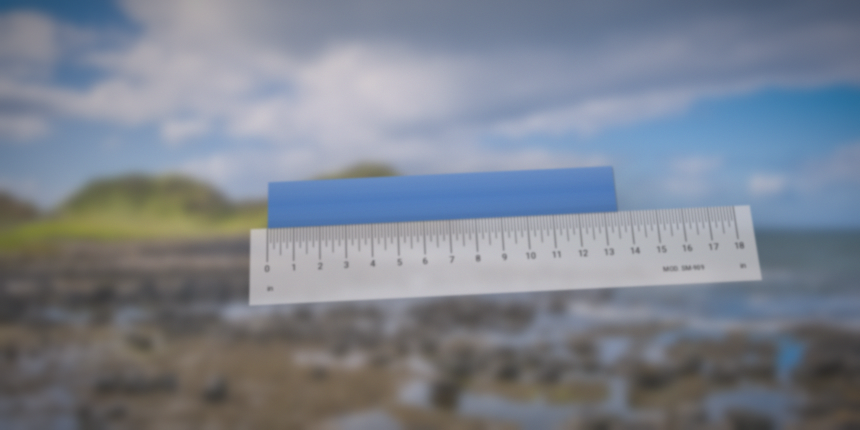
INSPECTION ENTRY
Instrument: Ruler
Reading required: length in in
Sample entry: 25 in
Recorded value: 13.5 in
